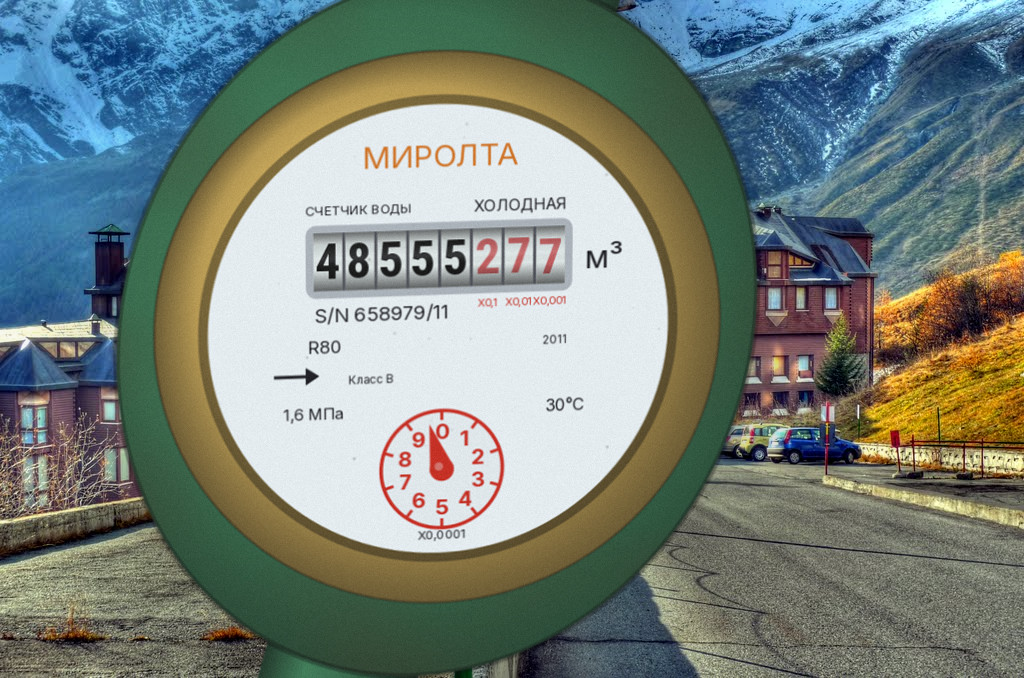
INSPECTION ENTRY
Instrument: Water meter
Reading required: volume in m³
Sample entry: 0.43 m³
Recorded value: 48555.2769 m³
